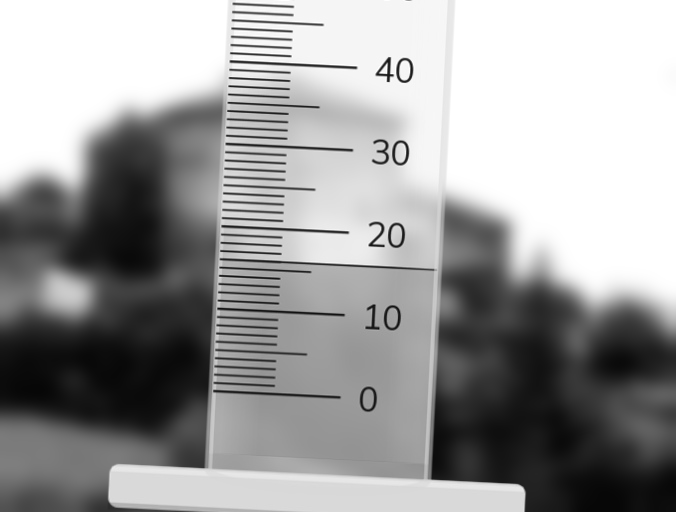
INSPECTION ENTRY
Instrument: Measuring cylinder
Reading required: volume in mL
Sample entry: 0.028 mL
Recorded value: 16 mL
